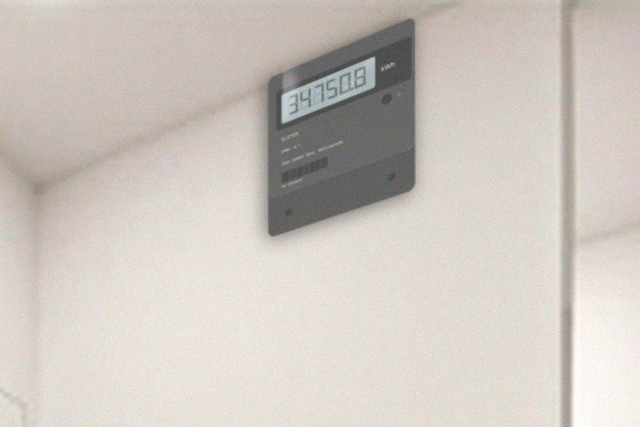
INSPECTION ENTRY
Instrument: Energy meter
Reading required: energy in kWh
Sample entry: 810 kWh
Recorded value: 34750.8 kWh
